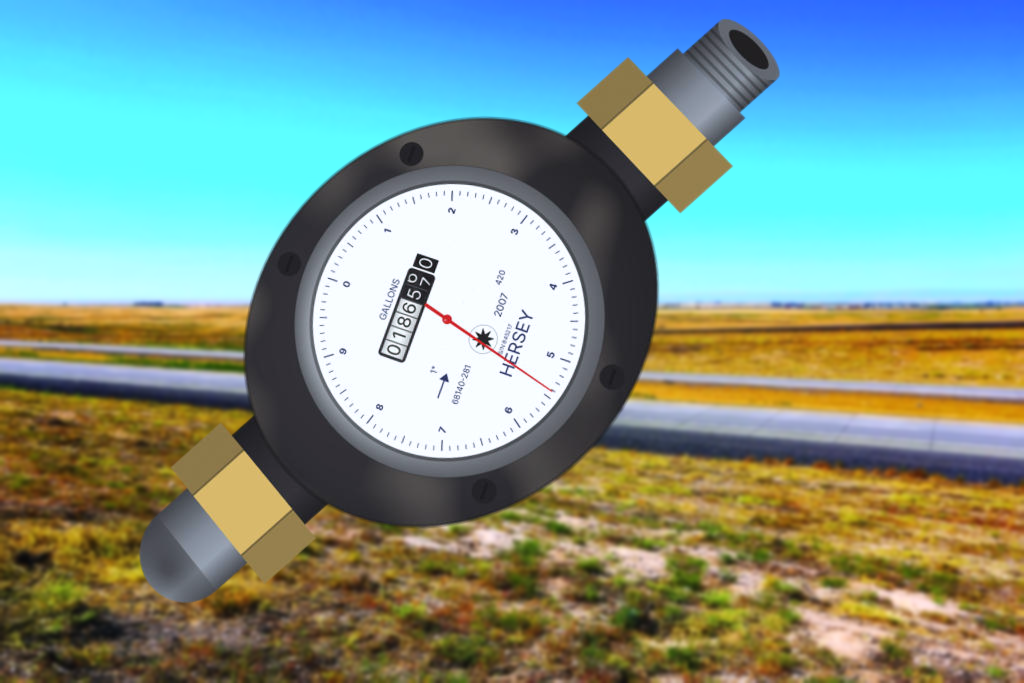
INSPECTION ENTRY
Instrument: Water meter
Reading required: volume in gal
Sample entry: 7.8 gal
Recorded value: 186565.4 gal
